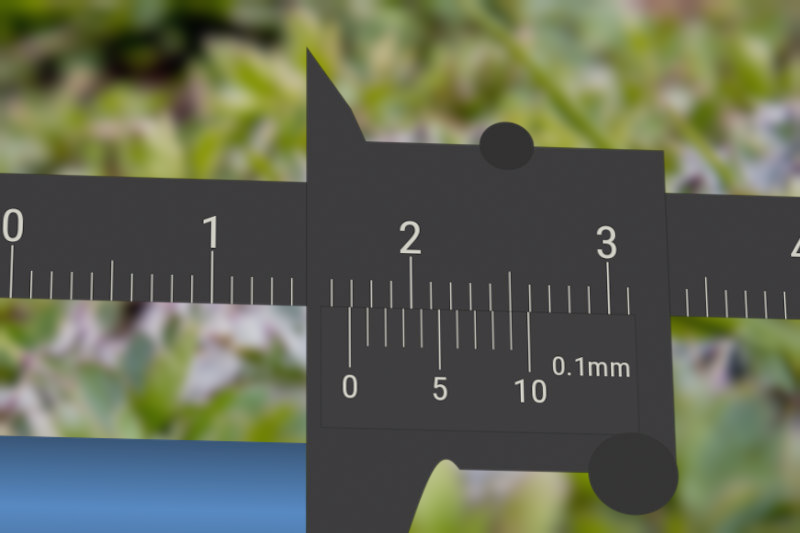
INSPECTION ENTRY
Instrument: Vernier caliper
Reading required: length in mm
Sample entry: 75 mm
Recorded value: 16.9 mm
